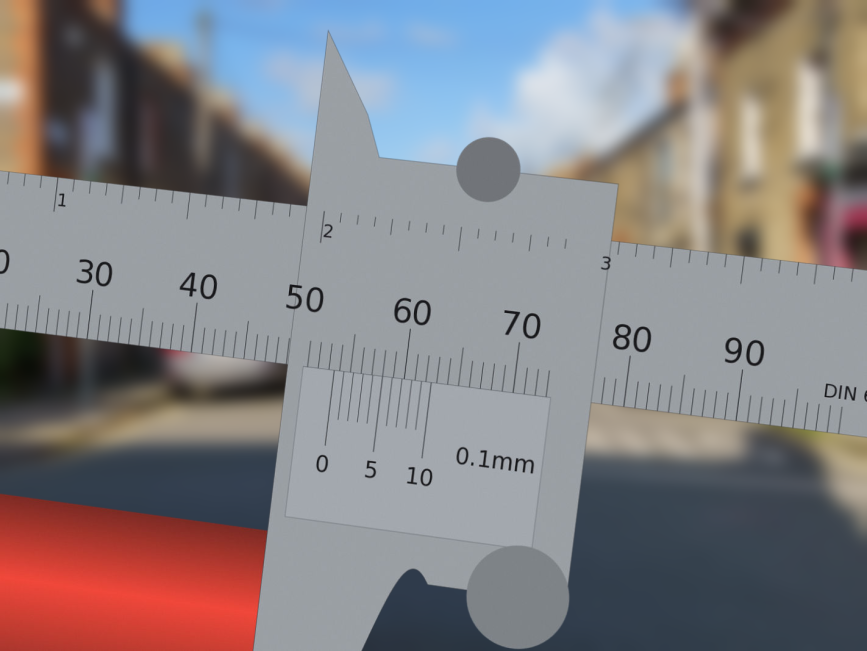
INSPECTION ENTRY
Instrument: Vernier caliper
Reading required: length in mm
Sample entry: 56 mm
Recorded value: 53.5 mm
